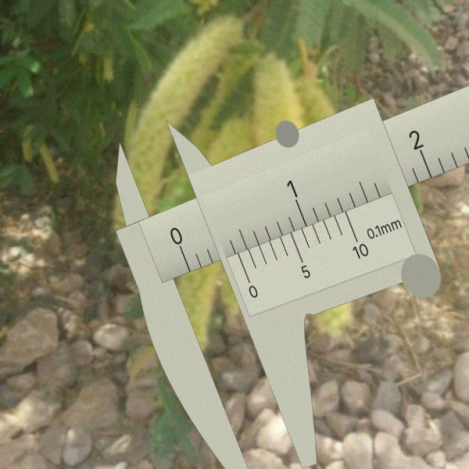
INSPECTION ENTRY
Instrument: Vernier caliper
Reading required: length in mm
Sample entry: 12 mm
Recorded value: 4.2 mm
